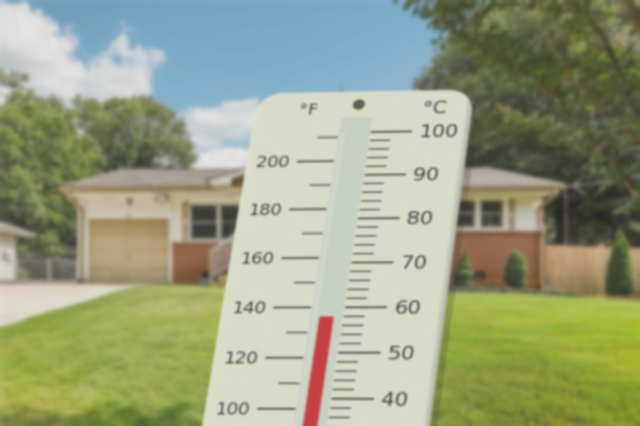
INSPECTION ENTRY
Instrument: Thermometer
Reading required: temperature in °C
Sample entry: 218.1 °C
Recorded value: 58 °C
